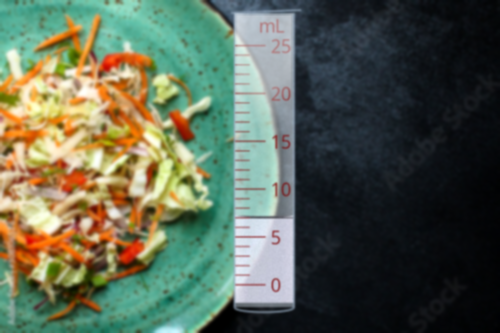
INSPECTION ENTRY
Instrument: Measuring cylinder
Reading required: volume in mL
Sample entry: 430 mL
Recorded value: 7 mL
